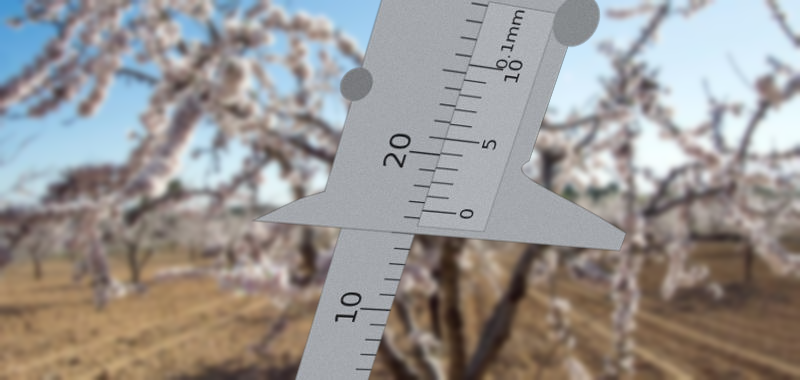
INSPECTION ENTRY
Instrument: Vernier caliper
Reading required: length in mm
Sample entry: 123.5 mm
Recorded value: 16.5 mm
